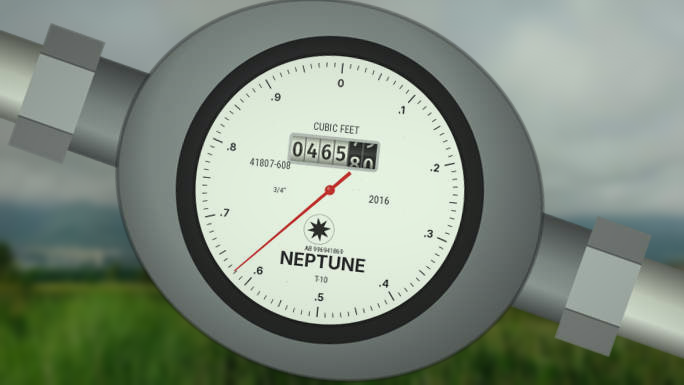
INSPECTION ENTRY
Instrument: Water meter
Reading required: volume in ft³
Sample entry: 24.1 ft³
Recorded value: 46579.62 ft³
